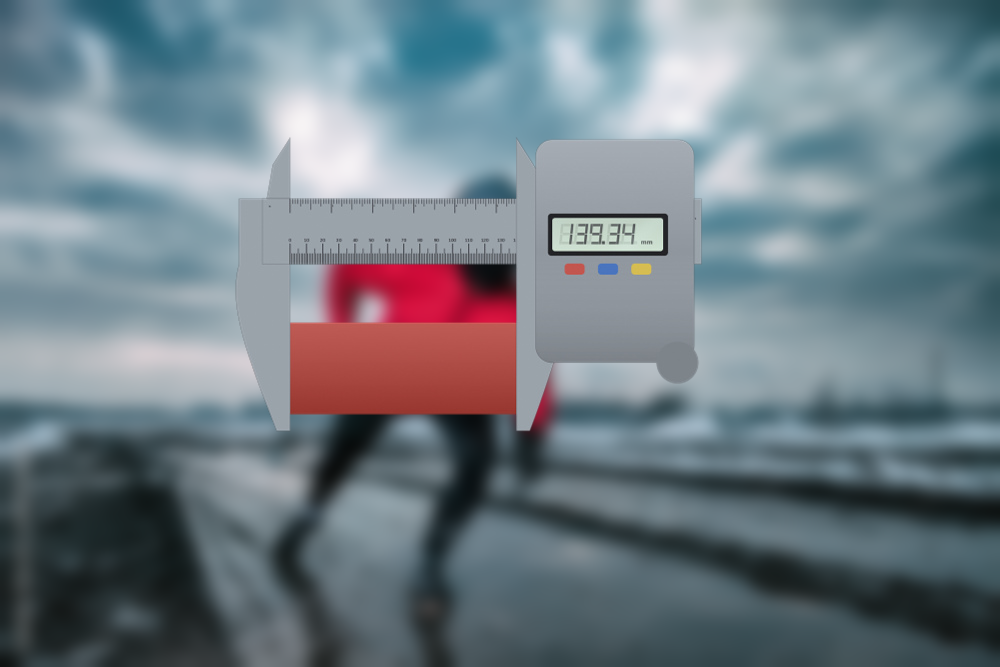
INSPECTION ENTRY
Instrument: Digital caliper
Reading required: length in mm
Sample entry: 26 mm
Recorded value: 139.34 mm
